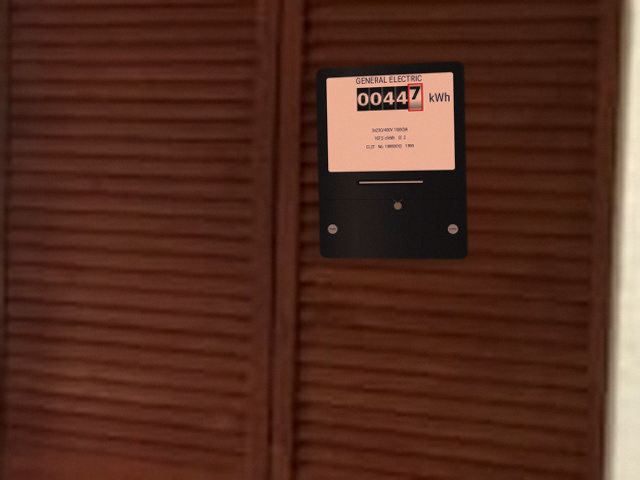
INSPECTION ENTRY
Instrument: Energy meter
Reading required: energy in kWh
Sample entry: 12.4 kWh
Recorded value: 44.7 kWh
